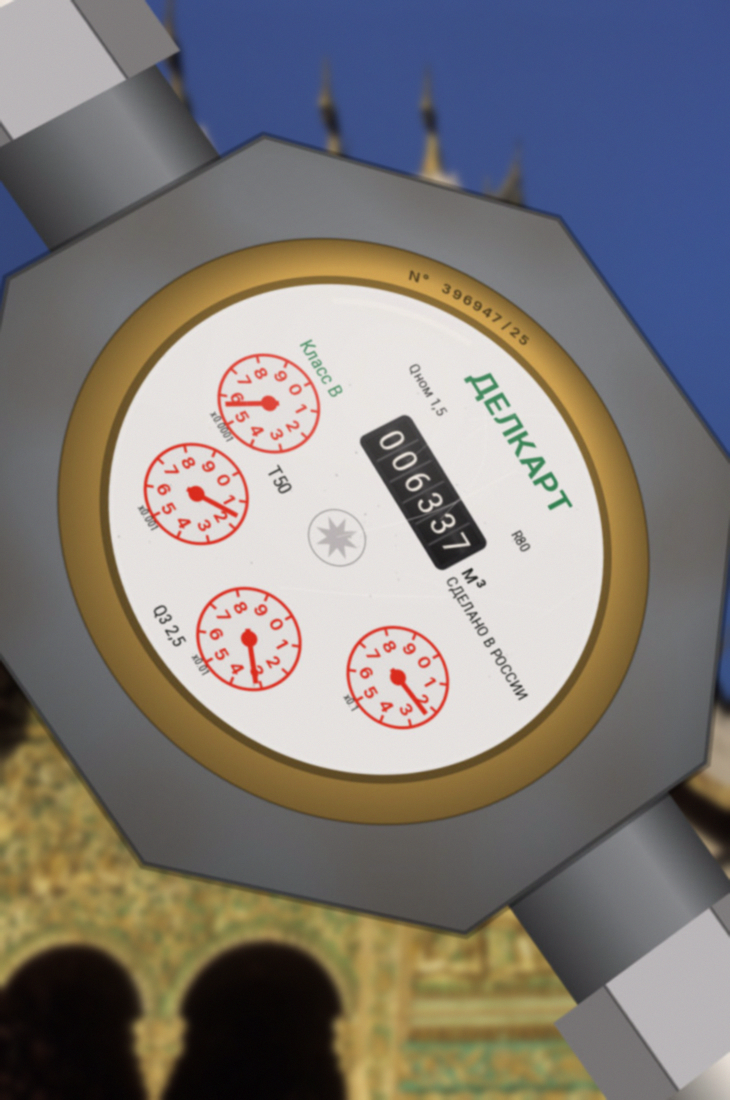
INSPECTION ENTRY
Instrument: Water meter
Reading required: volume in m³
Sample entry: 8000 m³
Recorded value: 6337.2315 m³
